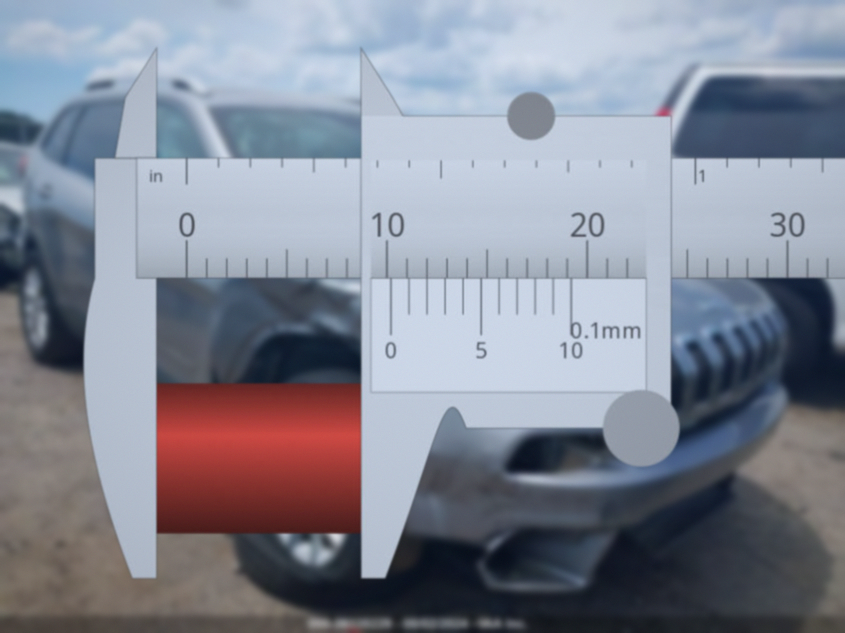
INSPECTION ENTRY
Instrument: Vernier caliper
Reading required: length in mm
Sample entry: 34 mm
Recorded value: 10.2 mm
